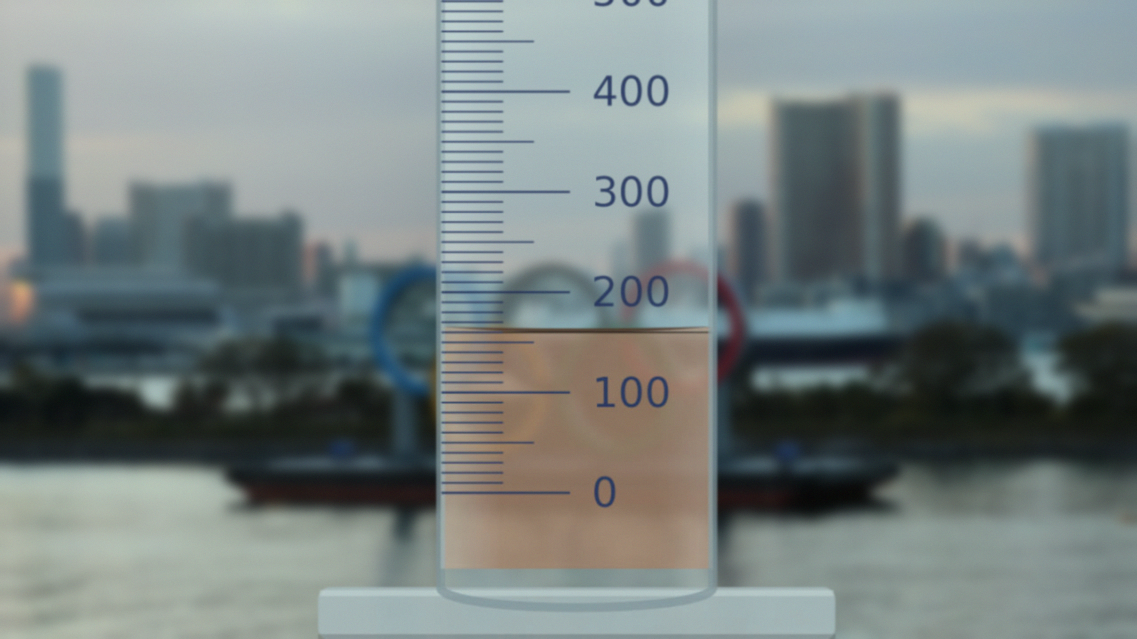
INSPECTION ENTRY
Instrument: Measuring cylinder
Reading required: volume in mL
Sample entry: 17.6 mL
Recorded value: 160 mL
